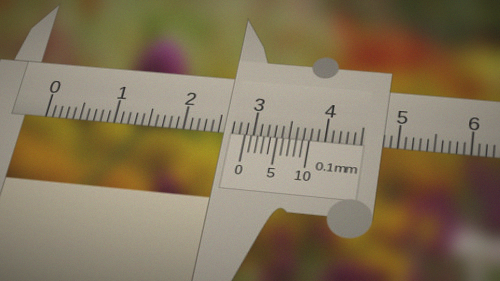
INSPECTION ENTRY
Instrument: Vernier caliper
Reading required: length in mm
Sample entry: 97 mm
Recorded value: 28.8 mm
